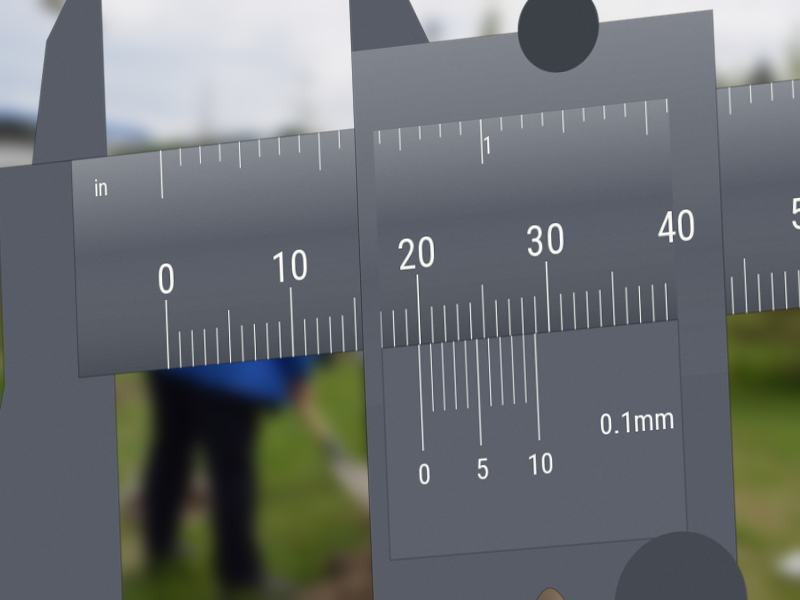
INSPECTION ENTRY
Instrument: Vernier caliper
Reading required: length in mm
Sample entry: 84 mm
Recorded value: 19.9 mm
